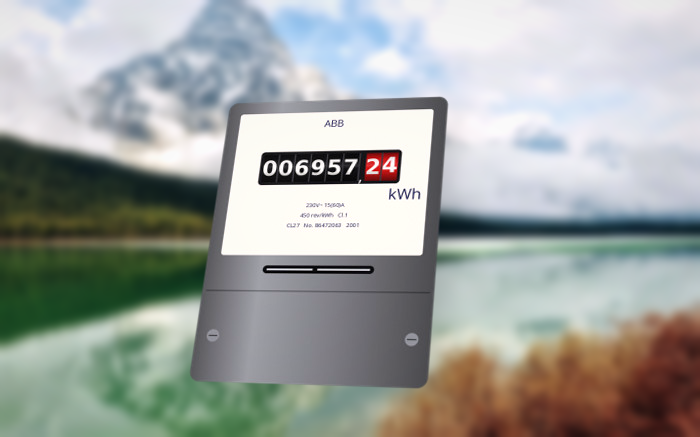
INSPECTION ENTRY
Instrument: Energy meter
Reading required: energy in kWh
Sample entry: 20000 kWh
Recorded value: 6957.24 kWh
